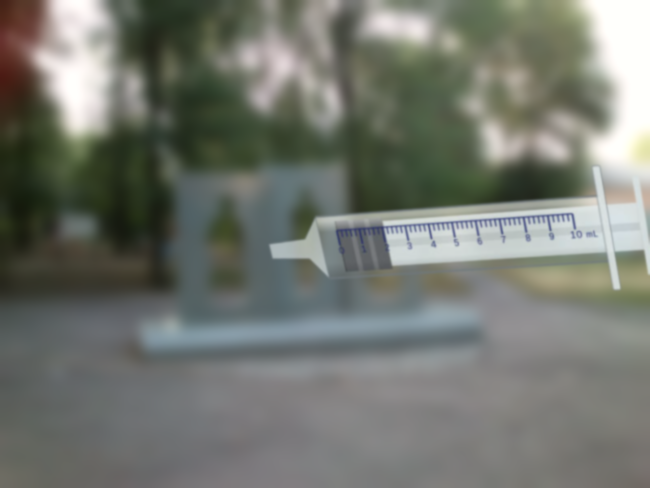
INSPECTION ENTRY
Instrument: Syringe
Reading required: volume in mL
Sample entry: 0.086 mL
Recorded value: 0 mL
